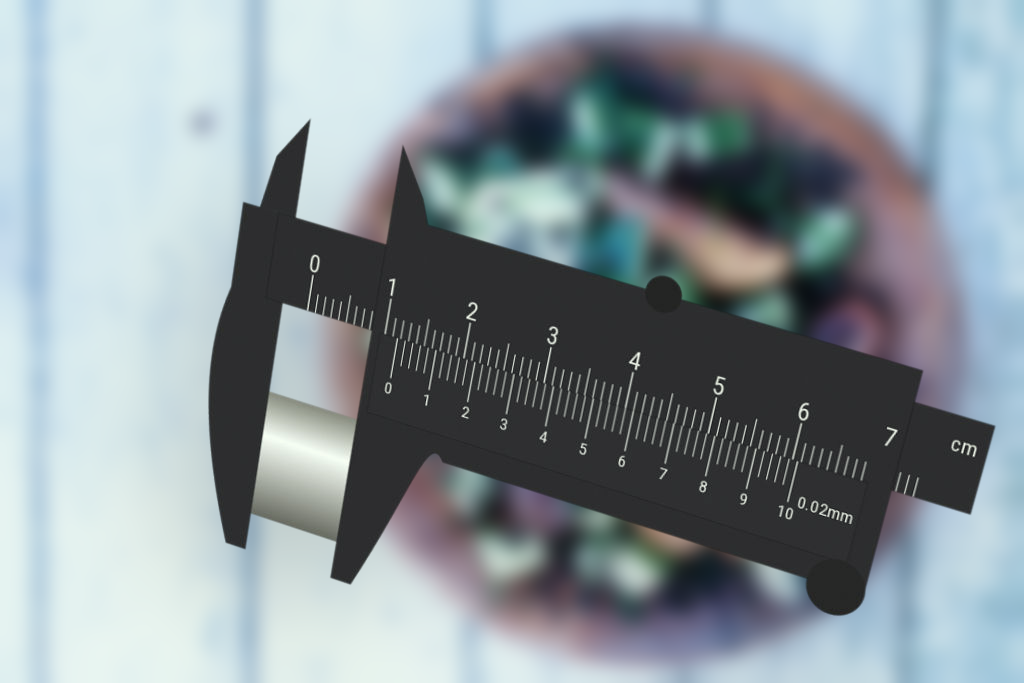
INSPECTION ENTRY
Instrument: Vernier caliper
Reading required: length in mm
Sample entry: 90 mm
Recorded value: 11.6 mm
